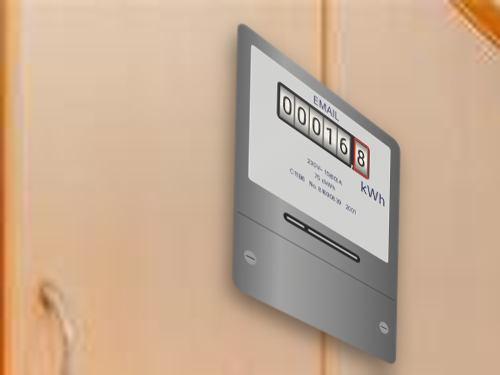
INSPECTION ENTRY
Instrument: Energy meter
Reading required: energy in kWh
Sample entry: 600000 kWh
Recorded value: 16.8 kWh
